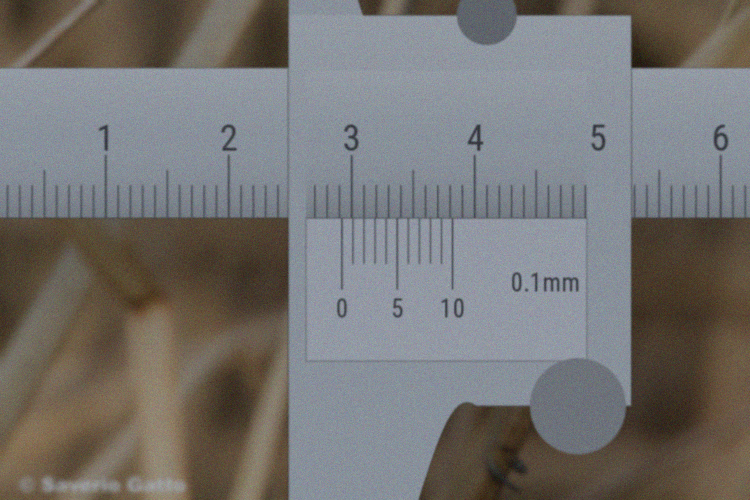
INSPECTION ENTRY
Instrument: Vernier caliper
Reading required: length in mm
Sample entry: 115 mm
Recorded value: 29.2 mm
